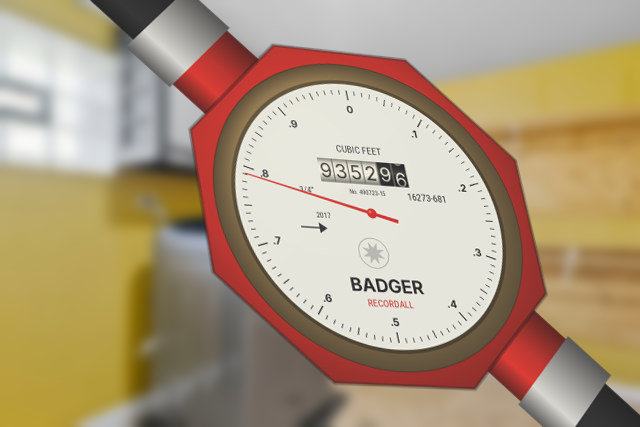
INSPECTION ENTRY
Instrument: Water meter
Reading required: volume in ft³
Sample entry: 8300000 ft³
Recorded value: 935295.79 ft³
